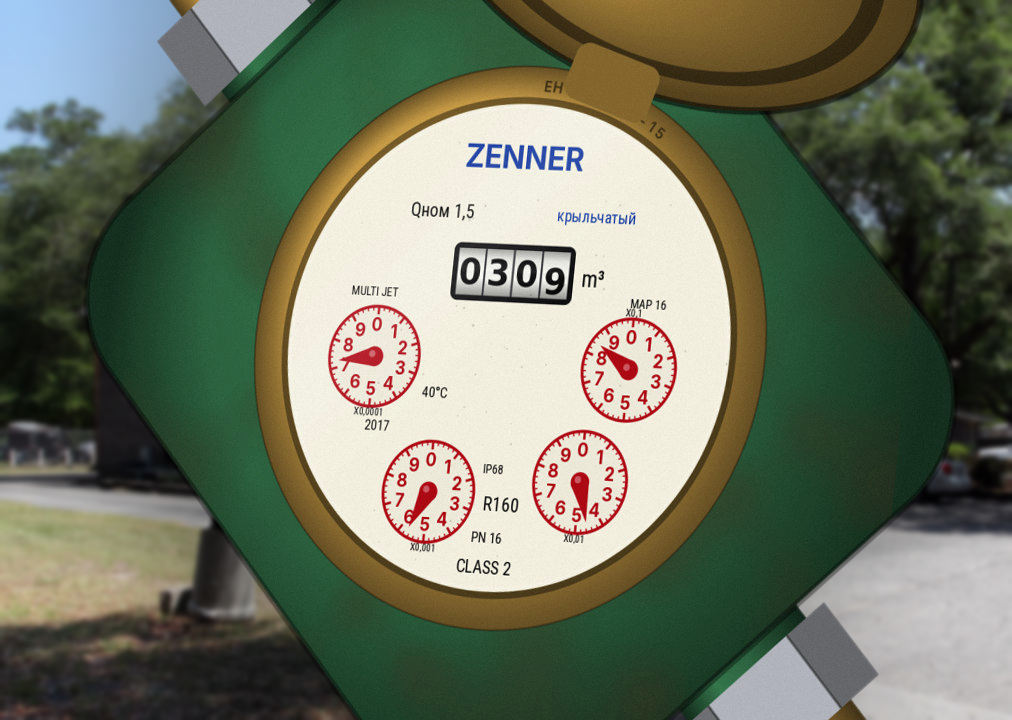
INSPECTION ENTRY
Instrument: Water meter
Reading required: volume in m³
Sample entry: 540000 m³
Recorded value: 308.8457 m³
